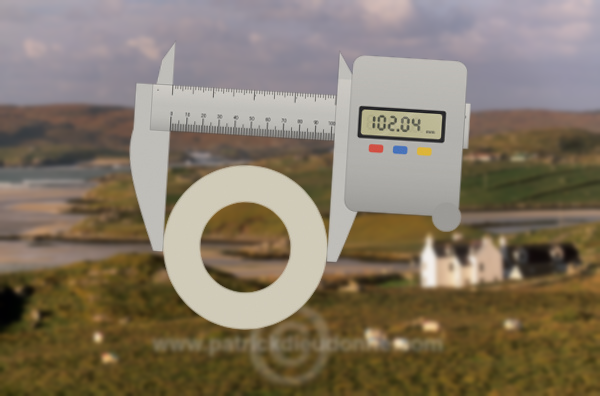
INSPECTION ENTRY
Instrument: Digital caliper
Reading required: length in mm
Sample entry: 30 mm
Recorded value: 102.04 mm
